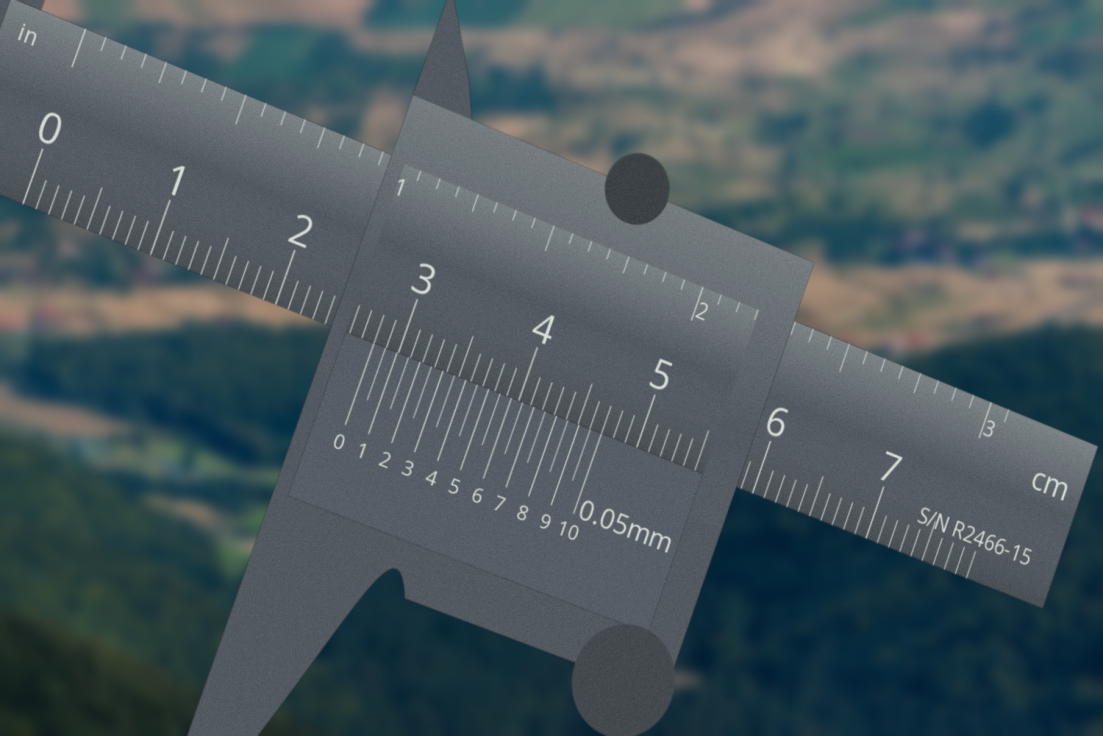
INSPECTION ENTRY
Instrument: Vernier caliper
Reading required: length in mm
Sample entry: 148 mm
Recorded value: 28.0 mm
